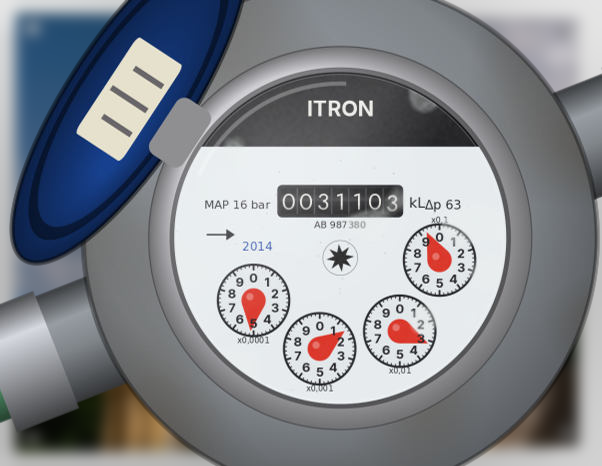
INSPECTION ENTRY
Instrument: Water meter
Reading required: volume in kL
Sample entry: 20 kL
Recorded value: 31102.9315 kL
